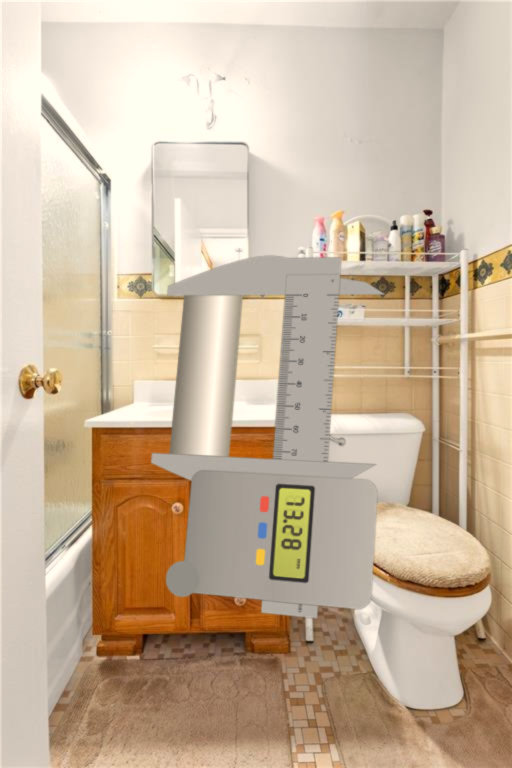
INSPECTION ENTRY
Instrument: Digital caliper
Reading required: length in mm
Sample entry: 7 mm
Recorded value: 73.28 mm
